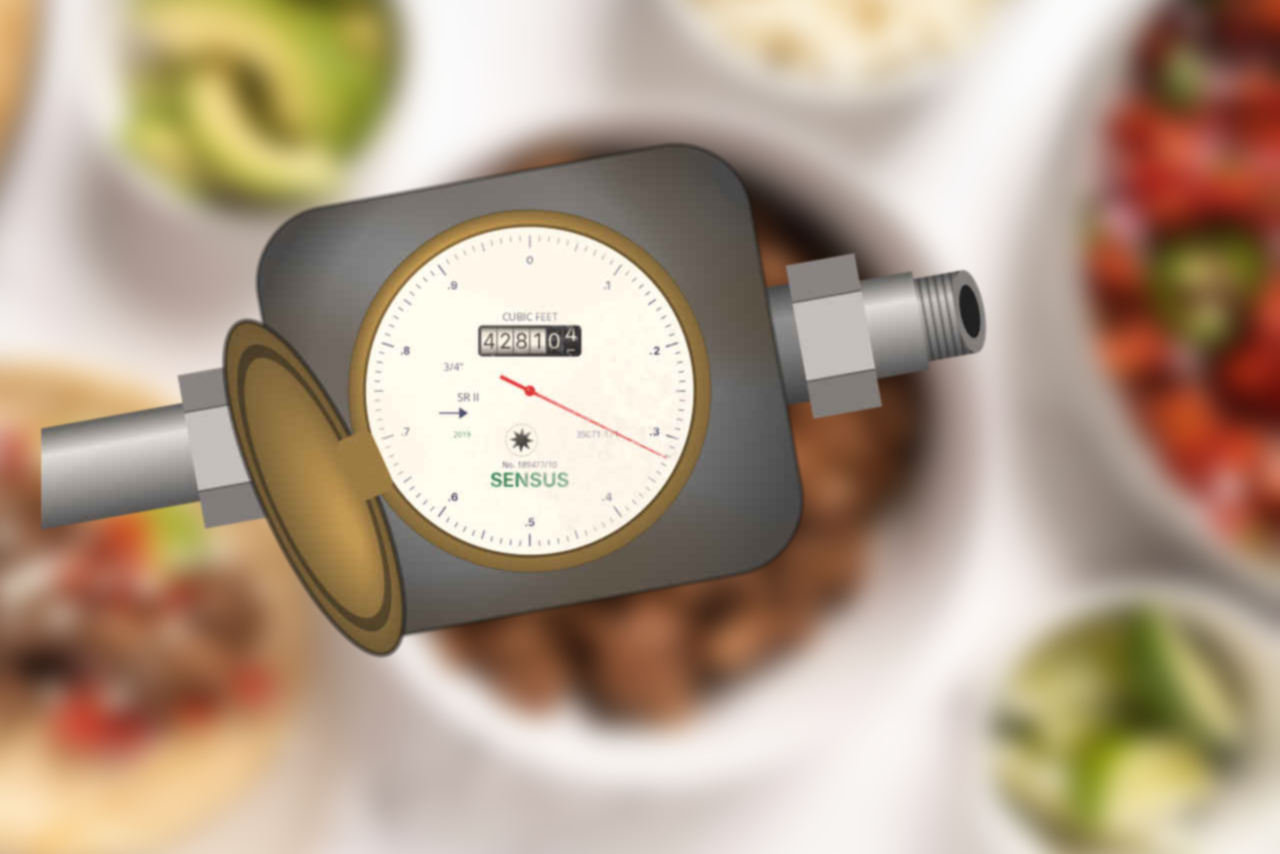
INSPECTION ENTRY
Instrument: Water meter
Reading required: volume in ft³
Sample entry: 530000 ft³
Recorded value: 428104.32 ft³
